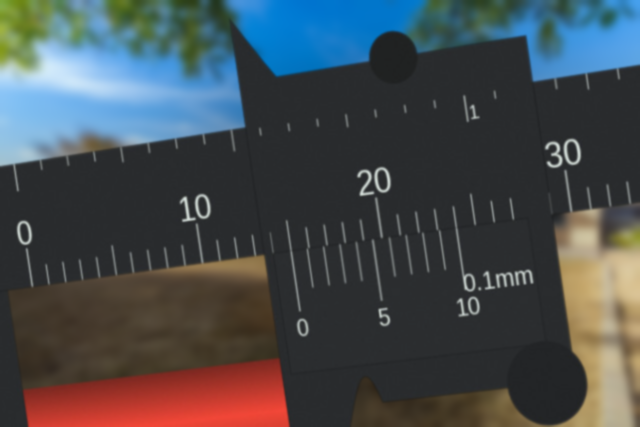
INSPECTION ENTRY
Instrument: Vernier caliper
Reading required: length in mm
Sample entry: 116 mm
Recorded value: 15.0 mm
